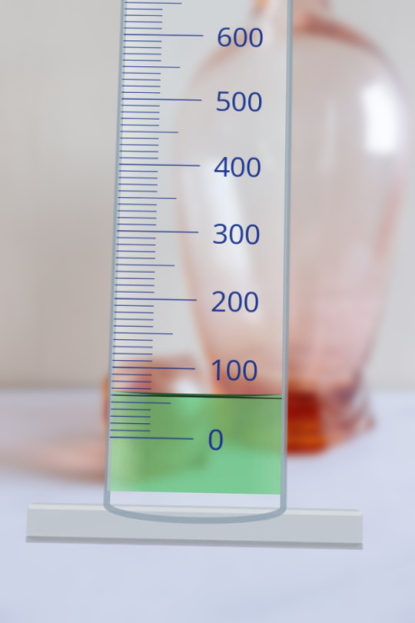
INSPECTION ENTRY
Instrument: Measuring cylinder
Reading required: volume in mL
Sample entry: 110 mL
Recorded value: 60 mL
